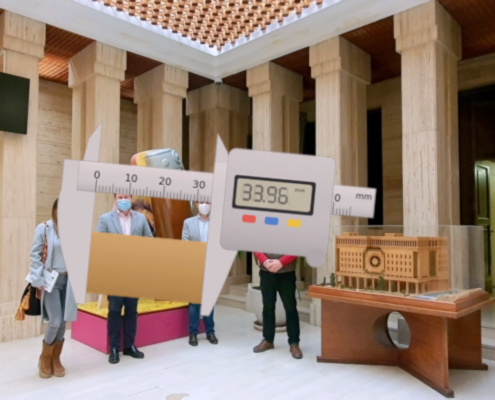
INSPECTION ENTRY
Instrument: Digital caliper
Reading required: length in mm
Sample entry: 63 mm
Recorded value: 33.96 mm
